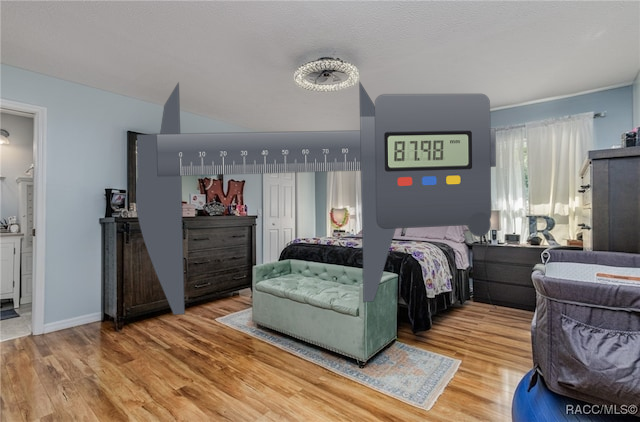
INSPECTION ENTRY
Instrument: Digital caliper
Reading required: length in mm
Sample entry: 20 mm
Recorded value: 87.98 mm
